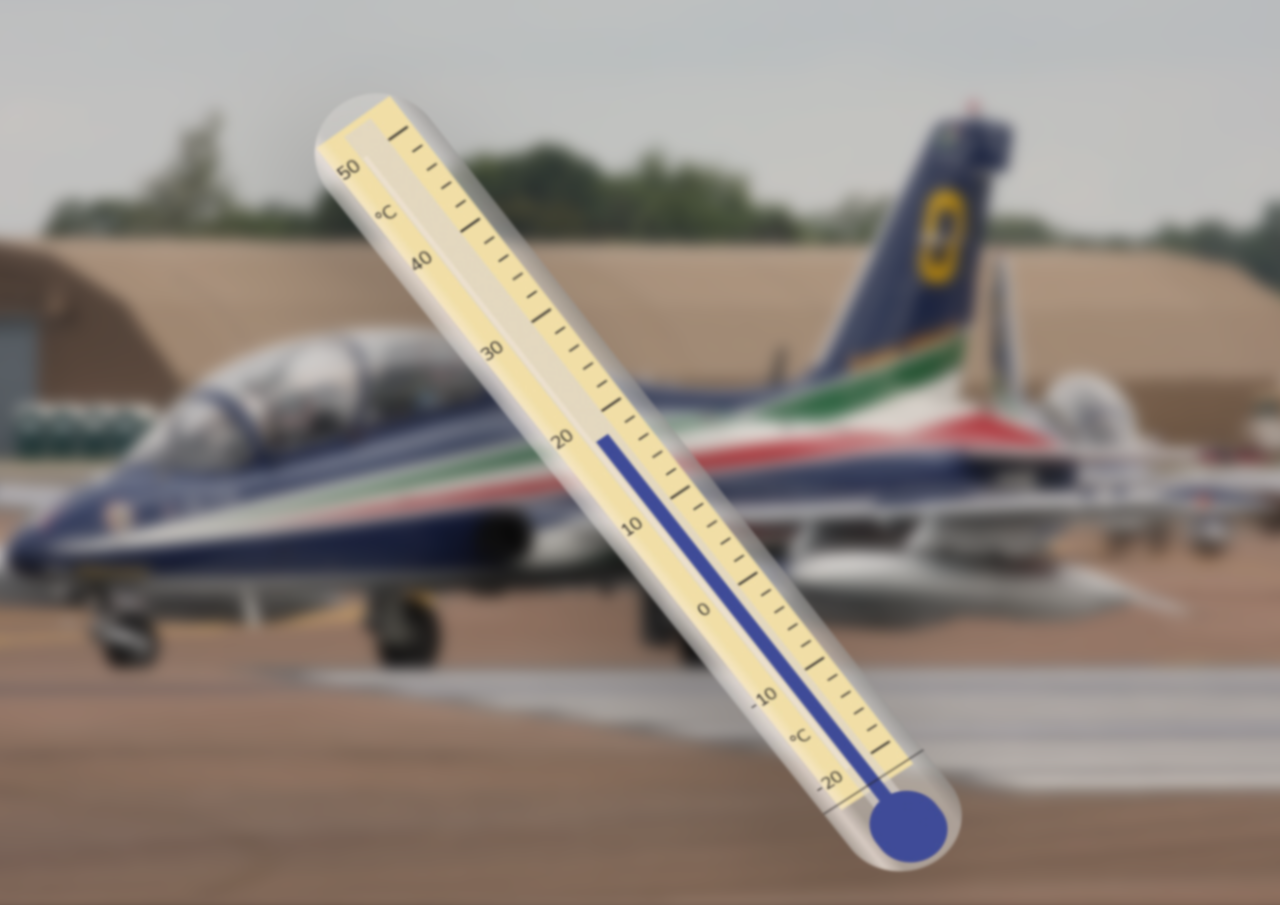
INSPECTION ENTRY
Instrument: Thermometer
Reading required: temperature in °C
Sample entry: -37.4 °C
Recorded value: 18 °C
